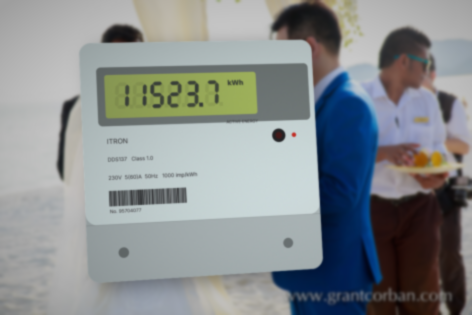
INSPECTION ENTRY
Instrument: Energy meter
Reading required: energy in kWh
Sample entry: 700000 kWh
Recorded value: 11523.7 kWh
